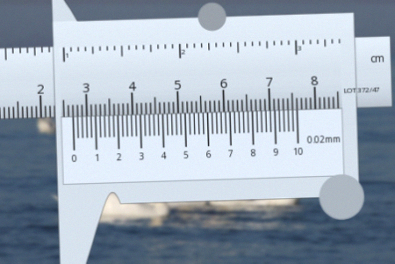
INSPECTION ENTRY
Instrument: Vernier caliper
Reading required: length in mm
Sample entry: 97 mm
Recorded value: 27.0 mm
